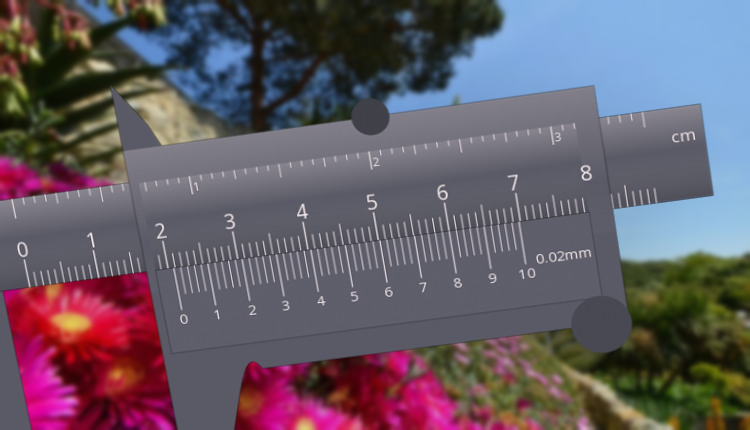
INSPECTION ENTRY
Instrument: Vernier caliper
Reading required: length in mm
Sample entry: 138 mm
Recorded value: 20.8 mm
